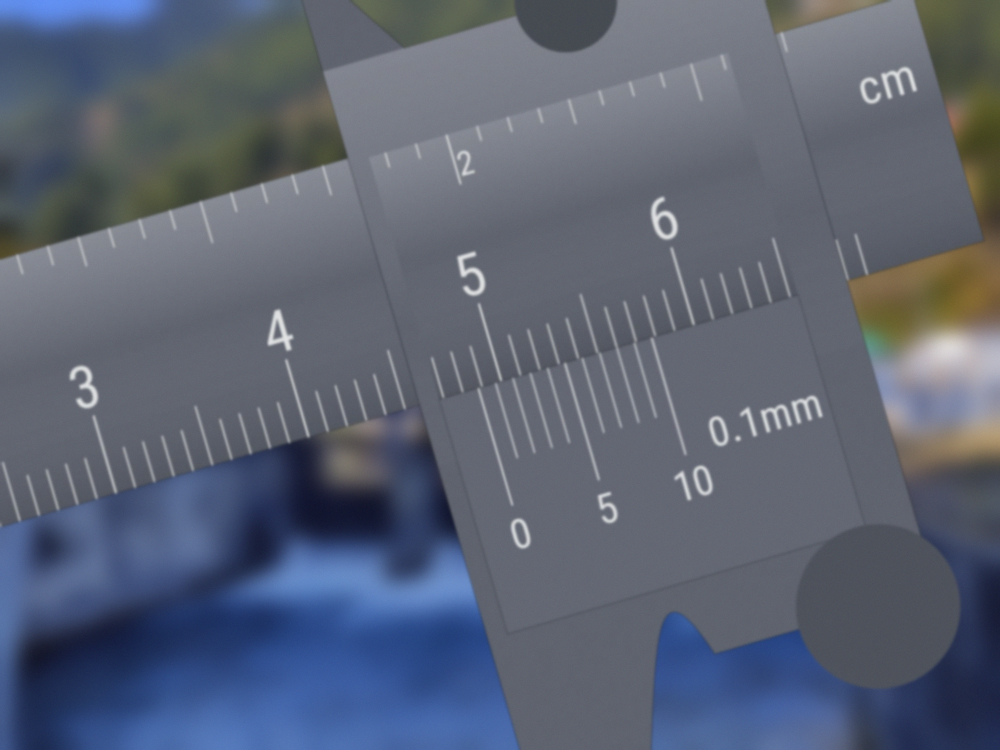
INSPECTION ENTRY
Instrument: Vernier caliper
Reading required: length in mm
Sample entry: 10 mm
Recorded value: 48.8 mm
